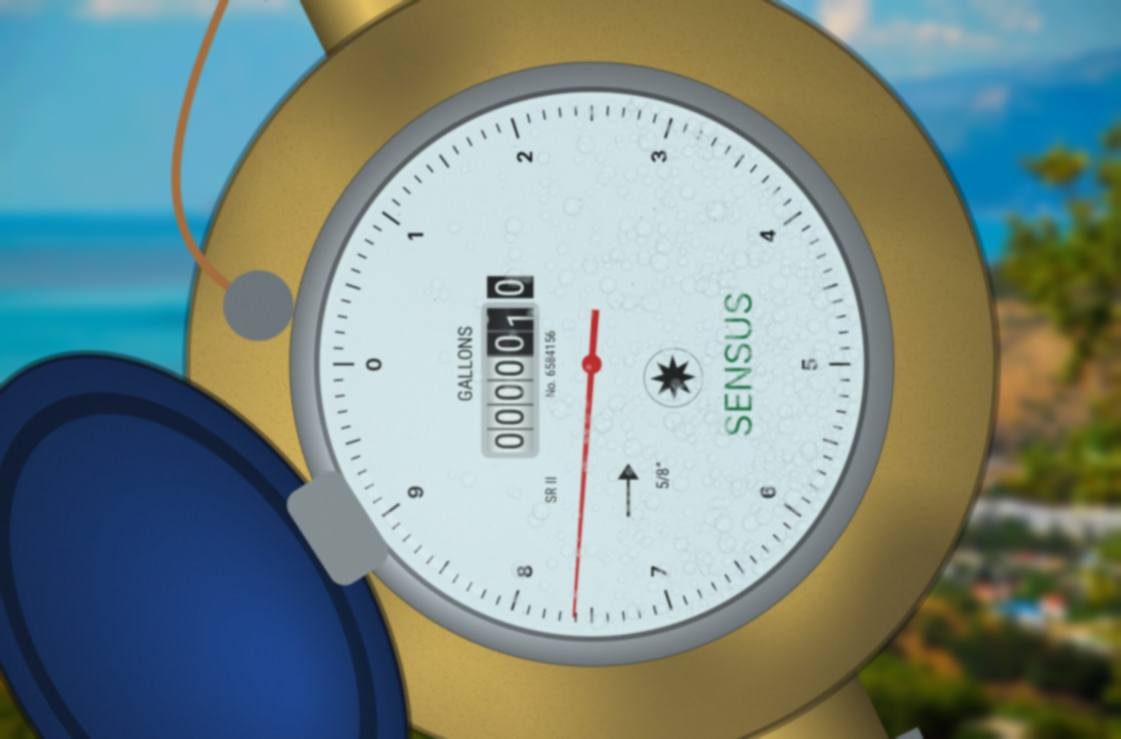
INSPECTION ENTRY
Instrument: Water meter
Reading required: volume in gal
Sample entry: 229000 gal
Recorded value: 7.6 gal
